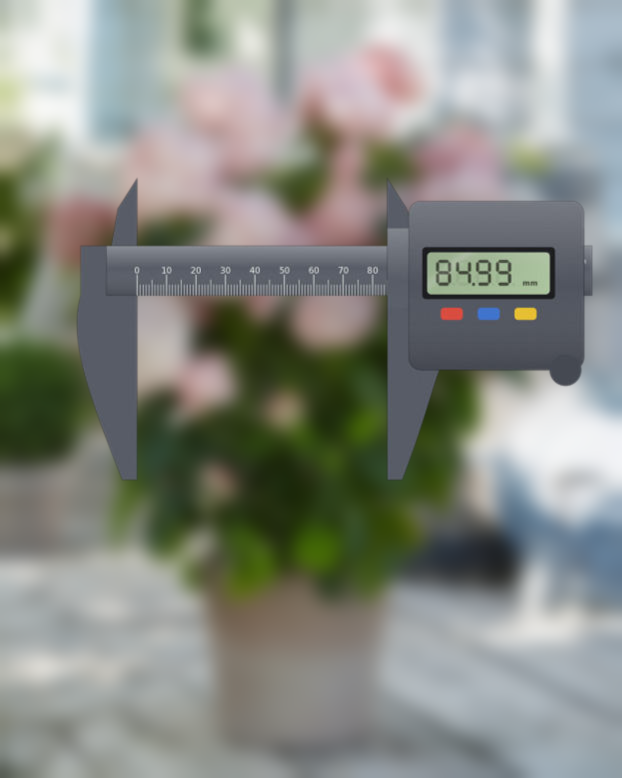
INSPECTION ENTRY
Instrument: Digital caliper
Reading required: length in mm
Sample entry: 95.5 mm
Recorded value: 84.99 mm
